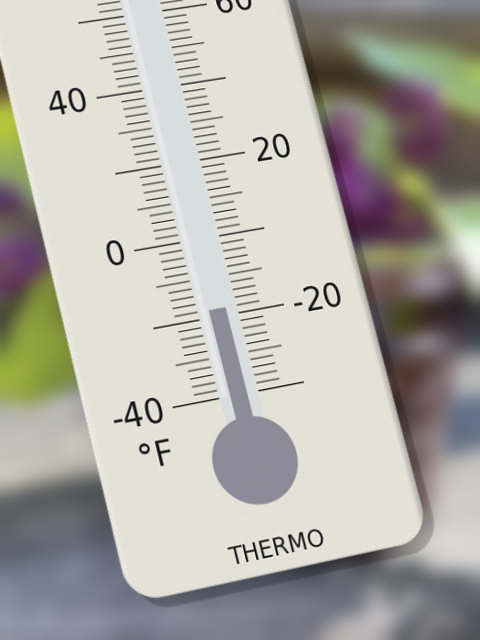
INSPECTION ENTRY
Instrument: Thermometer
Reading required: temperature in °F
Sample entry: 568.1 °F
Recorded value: -18 °F
